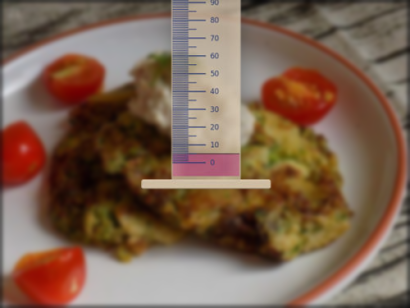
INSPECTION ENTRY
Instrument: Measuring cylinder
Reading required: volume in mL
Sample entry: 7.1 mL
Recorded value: 5 mL
